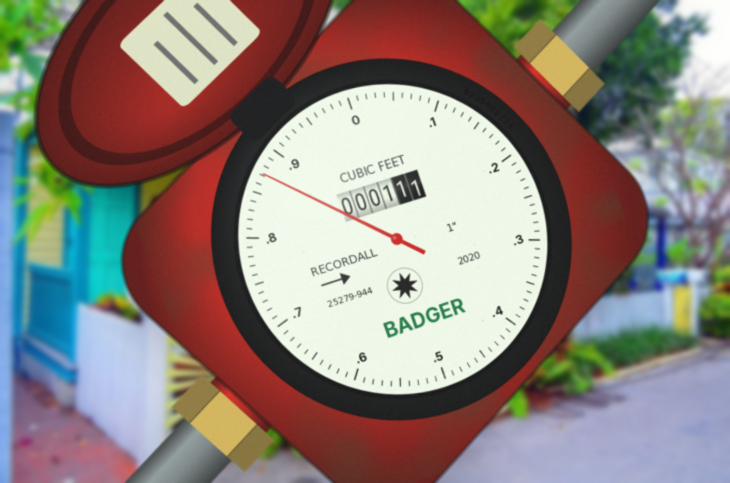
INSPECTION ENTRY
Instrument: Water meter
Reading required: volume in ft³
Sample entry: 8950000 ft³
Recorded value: 110.87 ft³
